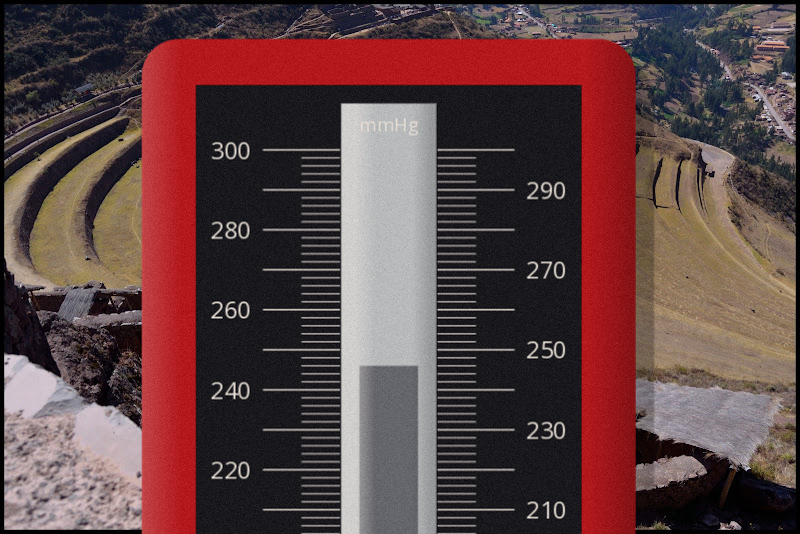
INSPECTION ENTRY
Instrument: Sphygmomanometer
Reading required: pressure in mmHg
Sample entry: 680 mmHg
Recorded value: 246 mmHg
